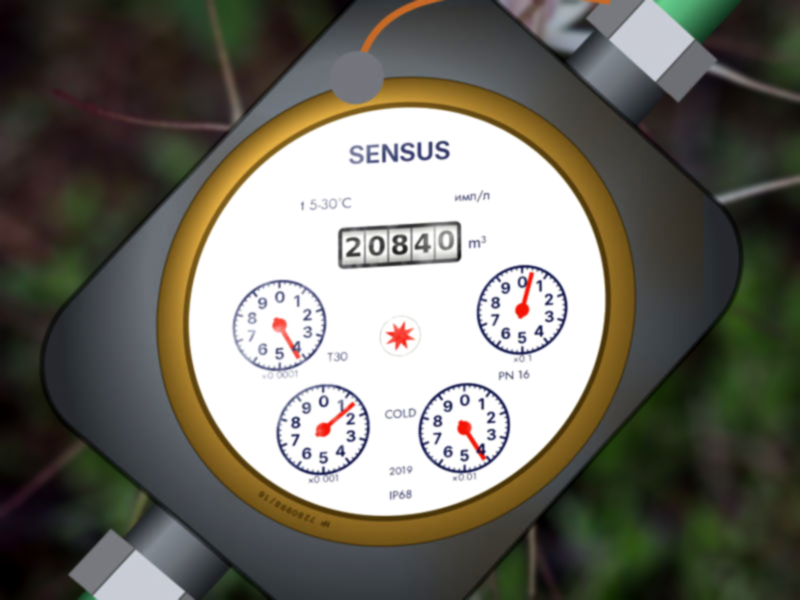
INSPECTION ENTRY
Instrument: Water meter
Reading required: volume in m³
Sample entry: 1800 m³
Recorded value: 20840.0414 m³
